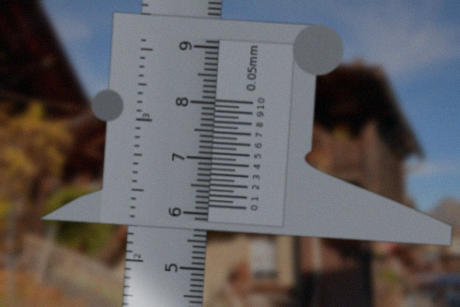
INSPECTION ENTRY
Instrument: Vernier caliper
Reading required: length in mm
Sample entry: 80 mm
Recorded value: 61.5 mm
